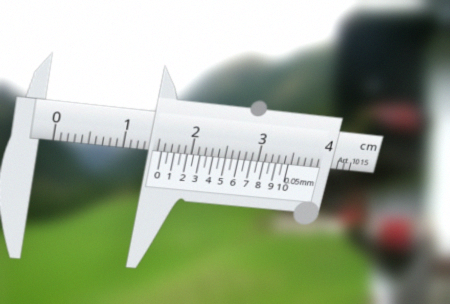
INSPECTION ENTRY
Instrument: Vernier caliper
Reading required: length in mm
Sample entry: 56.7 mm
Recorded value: 15.6 mm
